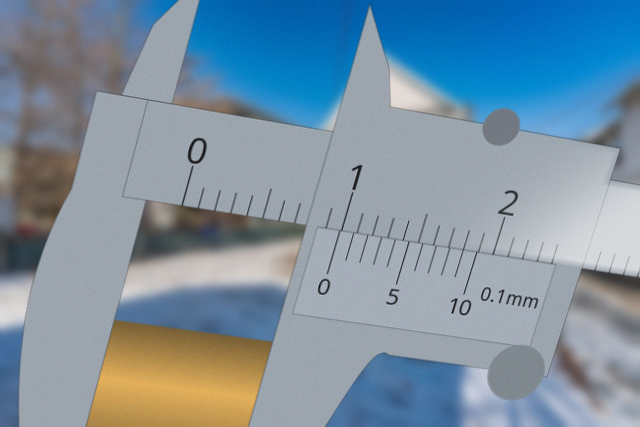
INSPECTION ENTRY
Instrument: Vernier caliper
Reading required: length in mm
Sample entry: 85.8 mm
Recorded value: 9.9 mm
